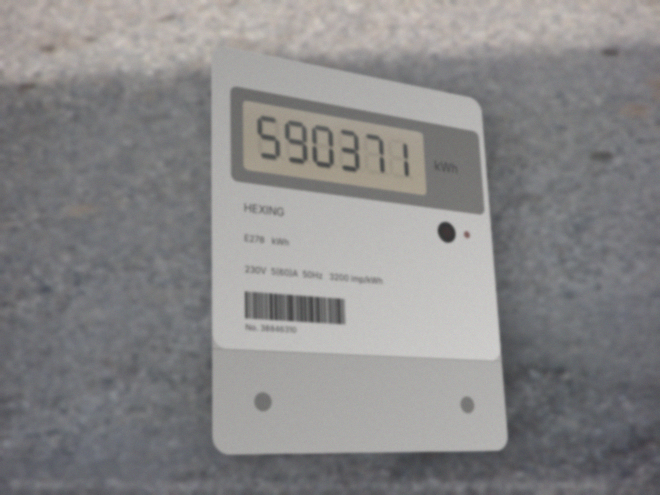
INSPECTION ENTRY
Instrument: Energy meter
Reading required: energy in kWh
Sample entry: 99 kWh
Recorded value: 590371 kWh
